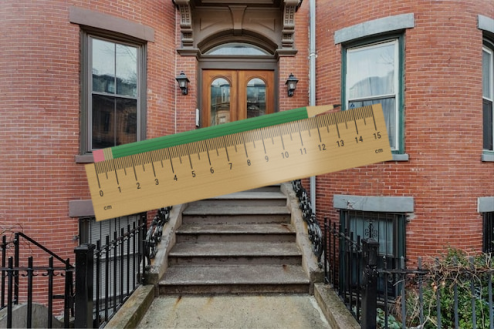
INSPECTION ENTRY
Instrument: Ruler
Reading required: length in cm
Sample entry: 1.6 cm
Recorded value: 13.5 cm
